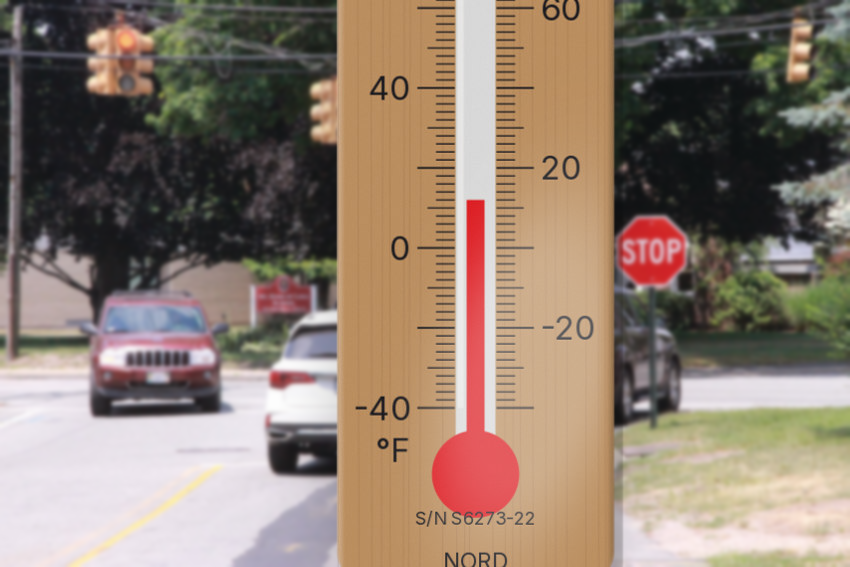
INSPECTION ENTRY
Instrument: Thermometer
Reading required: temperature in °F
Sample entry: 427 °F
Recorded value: 12 °F
